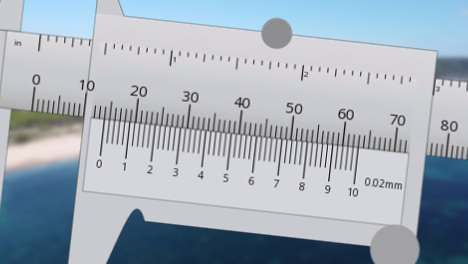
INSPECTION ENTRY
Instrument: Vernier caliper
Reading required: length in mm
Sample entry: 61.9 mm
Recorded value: 14.0 mm
